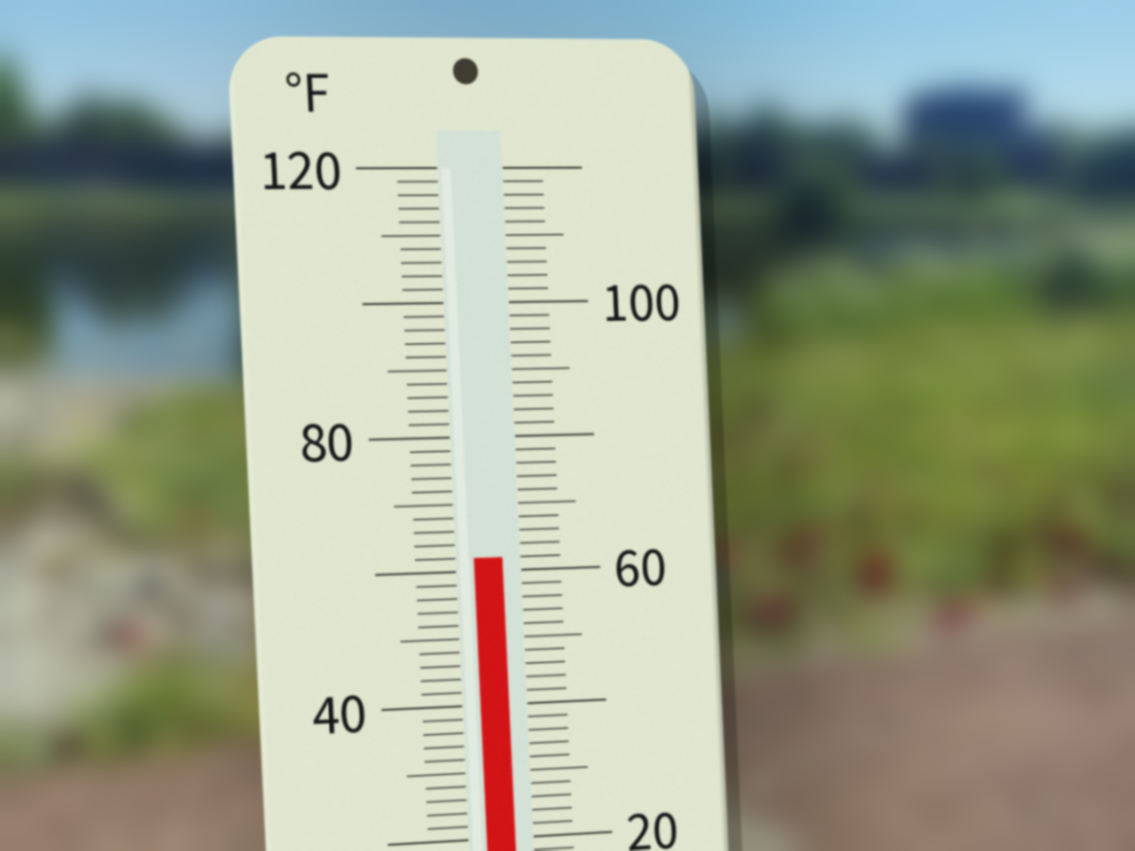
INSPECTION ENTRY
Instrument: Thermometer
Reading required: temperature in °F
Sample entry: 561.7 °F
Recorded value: 62 °F
